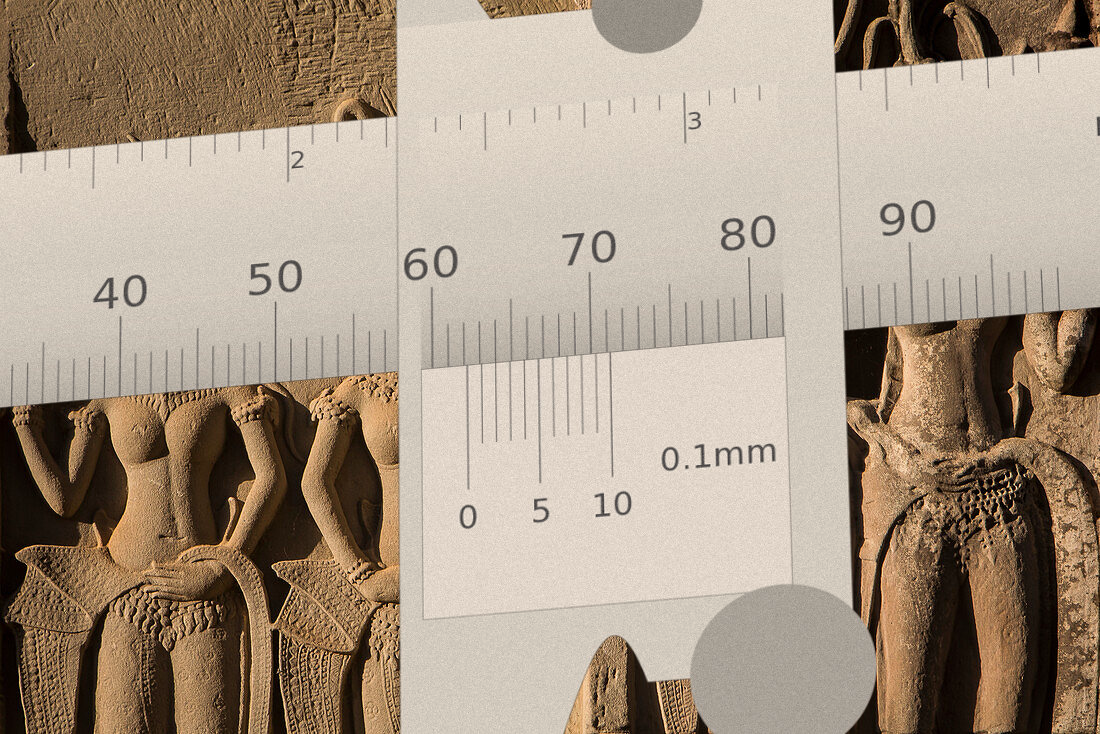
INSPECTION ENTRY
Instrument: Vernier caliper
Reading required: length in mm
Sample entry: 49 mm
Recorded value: 62.2 mm
